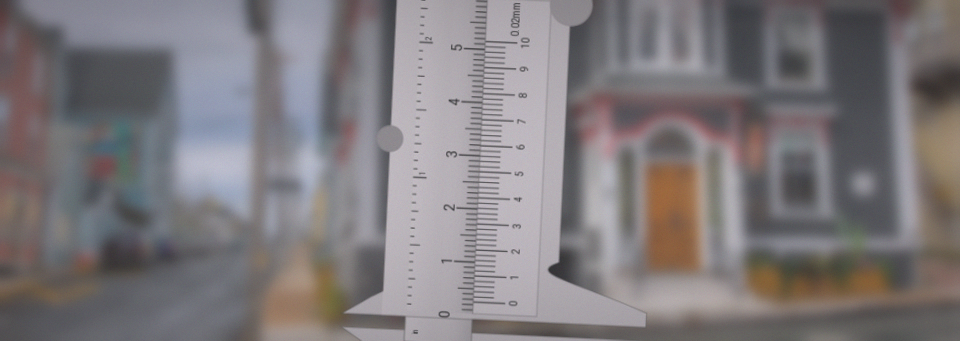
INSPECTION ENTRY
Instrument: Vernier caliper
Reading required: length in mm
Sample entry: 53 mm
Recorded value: 2.5 mm
